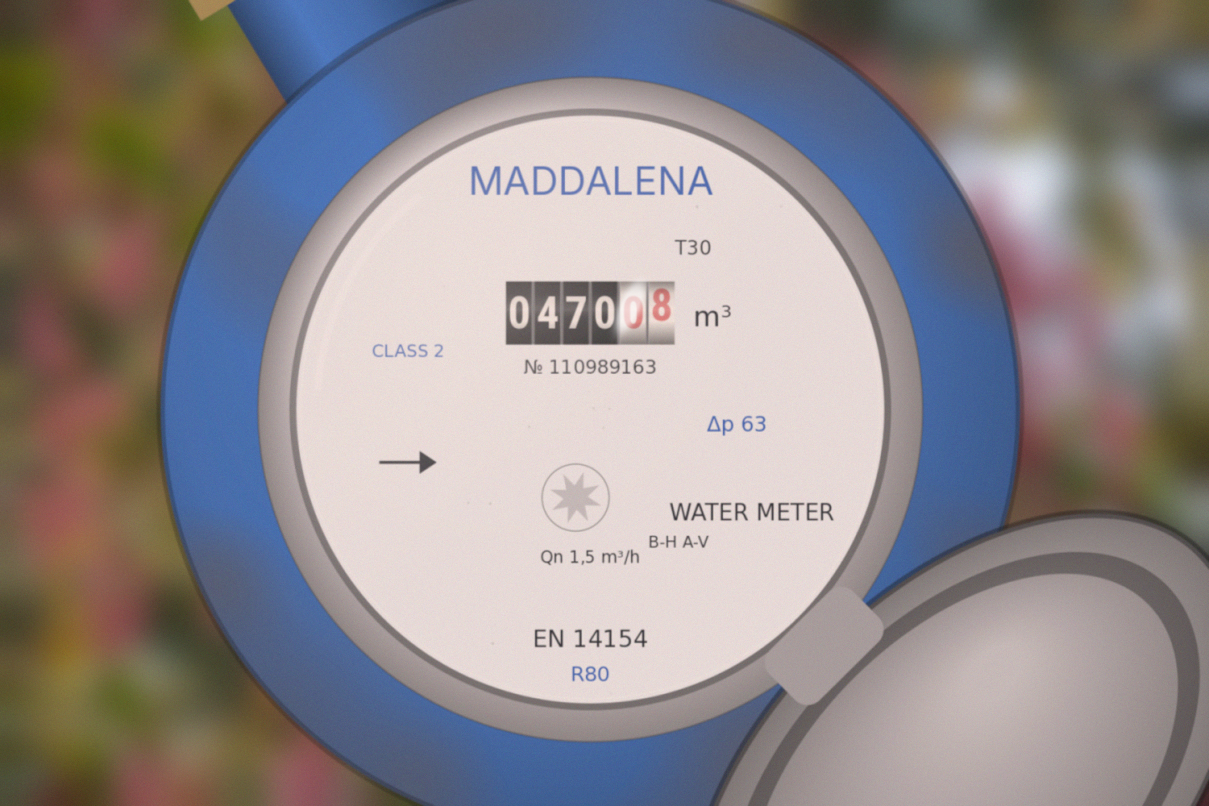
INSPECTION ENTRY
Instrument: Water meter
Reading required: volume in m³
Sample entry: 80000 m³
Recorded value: 470.08 m³
